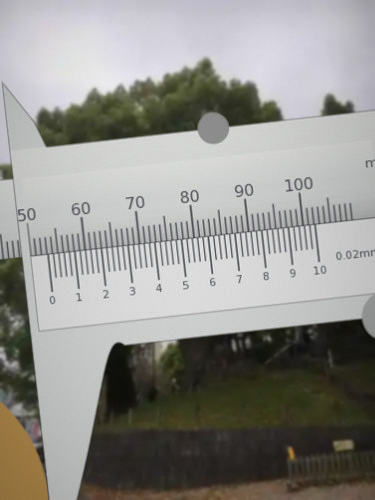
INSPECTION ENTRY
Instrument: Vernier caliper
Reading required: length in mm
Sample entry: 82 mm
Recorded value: 53.2 mm
